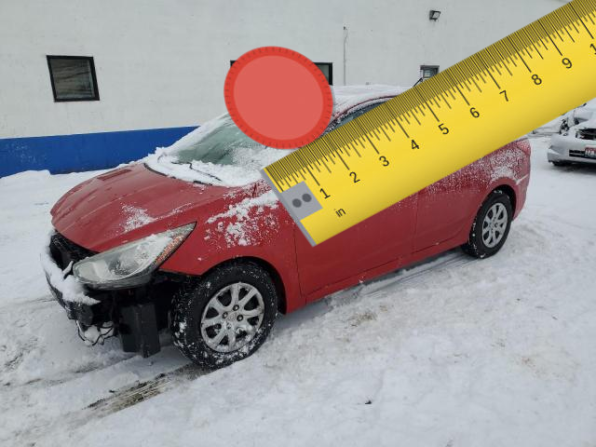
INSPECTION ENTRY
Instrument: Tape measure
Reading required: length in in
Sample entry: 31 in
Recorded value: 3 in
